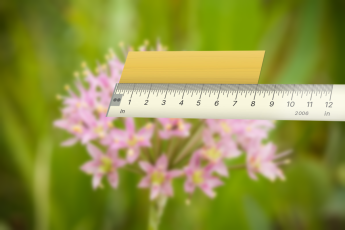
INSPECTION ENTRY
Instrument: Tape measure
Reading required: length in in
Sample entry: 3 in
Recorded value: 8 in
